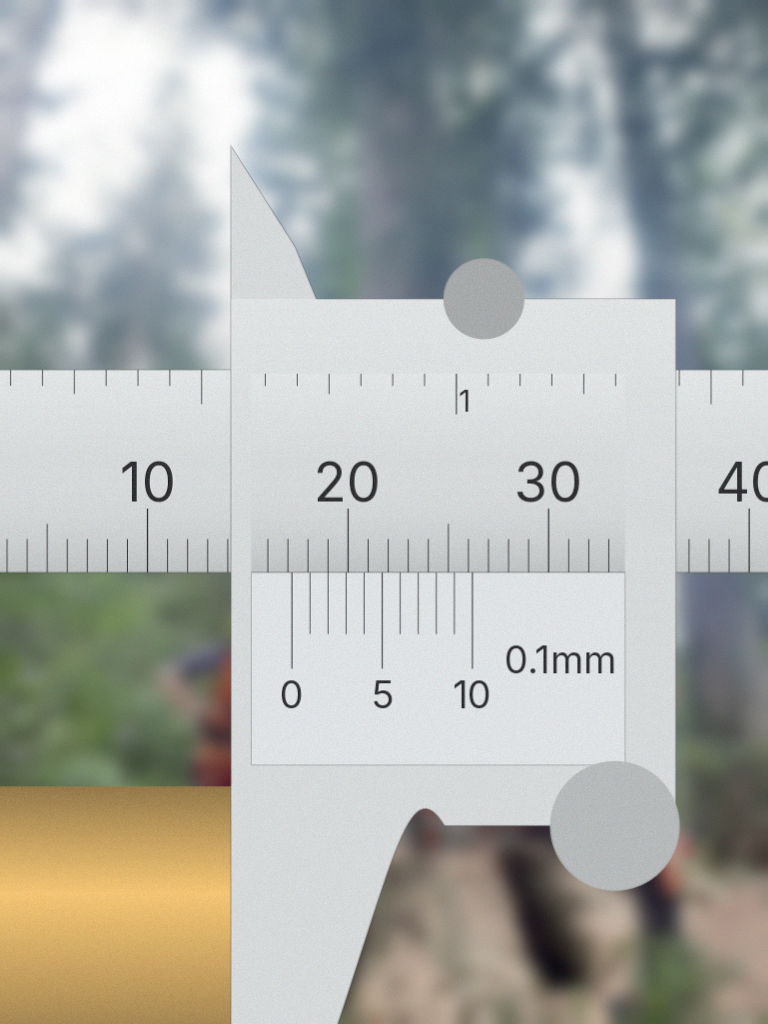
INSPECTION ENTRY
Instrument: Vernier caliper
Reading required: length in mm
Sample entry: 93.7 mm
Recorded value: 17.2 mm
